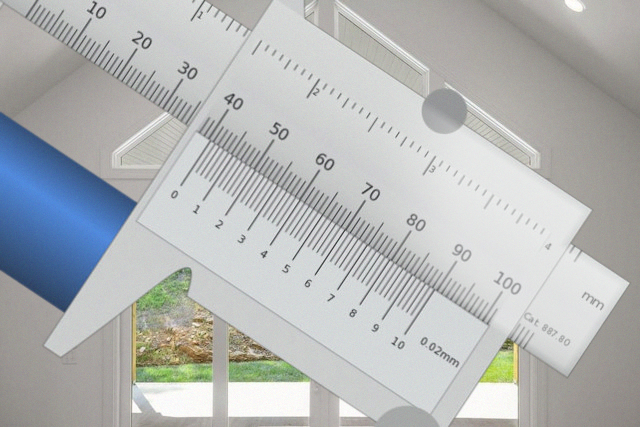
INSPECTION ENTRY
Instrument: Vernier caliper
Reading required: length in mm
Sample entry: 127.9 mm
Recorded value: 40.5 mm
